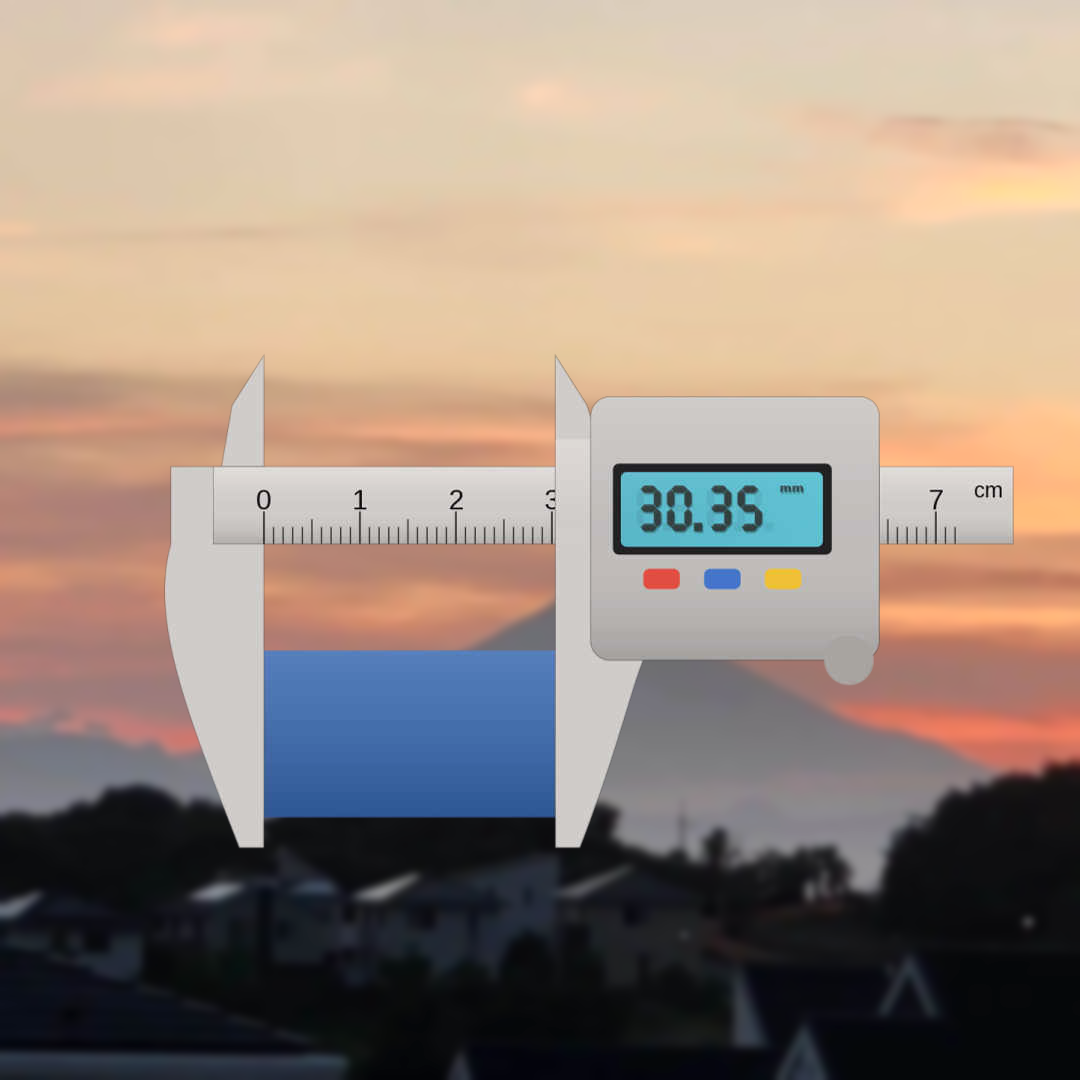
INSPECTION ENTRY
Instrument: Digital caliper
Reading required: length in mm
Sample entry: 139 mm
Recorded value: 30.35 mm
